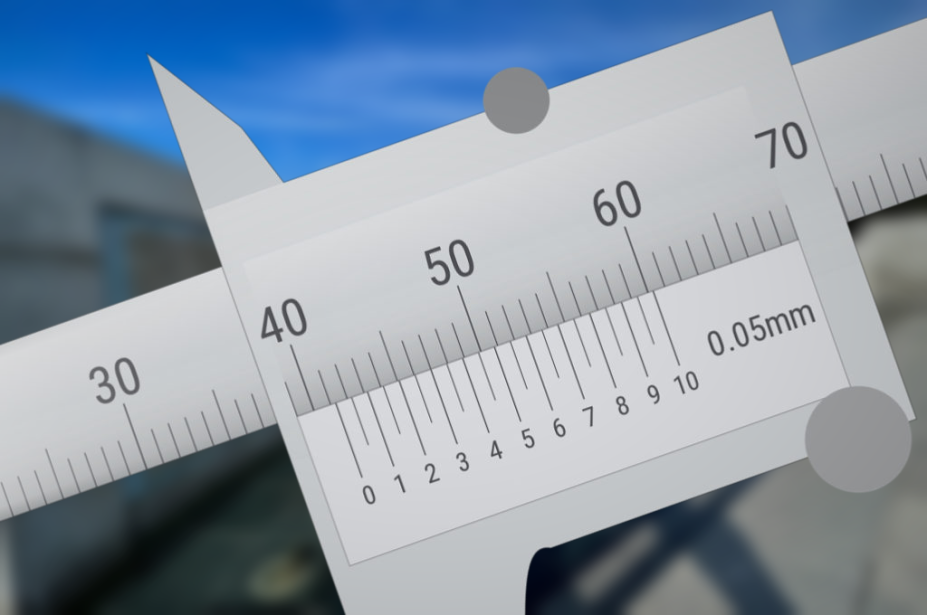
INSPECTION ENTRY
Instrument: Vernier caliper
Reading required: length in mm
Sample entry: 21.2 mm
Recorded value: 41.3 mm
